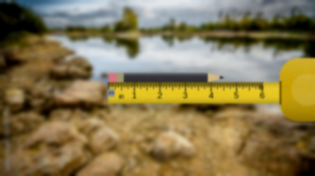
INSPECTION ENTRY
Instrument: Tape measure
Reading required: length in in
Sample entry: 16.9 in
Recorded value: 4.5 in
